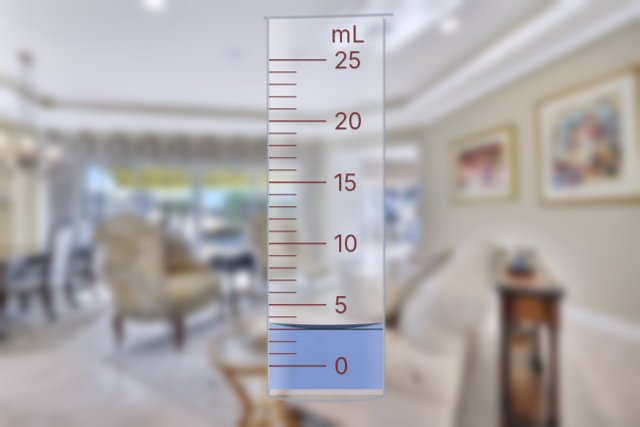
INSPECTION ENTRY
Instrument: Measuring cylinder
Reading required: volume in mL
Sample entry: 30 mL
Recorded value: 3 mL
